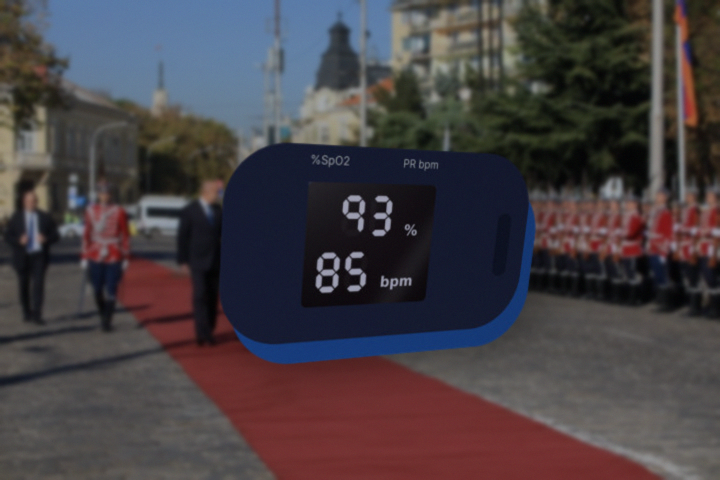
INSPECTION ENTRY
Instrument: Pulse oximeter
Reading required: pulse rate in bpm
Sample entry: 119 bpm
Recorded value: 85 bpm
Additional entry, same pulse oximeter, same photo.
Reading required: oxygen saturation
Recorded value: 93 %
